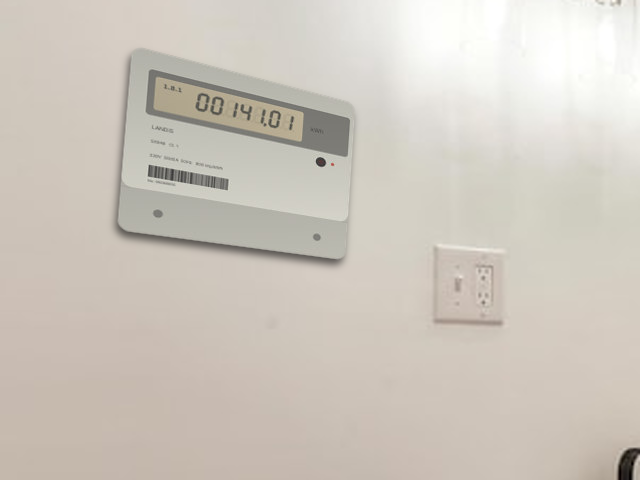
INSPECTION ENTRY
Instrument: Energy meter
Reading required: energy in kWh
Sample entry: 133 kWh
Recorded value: 141.01 kWh
